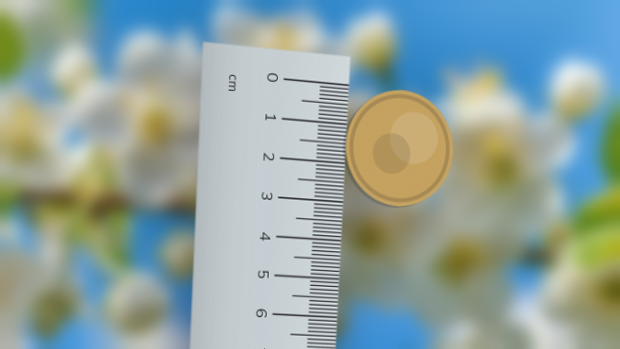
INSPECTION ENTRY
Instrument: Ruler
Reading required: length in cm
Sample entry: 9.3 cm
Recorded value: 3 cm
